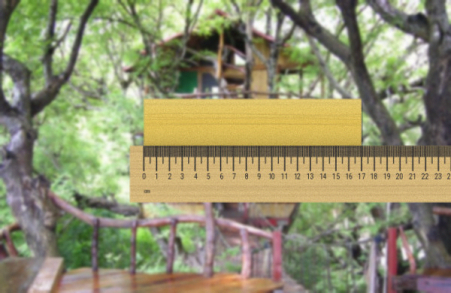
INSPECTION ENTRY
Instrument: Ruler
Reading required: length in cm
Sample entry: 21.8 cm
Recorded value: 17 cm
